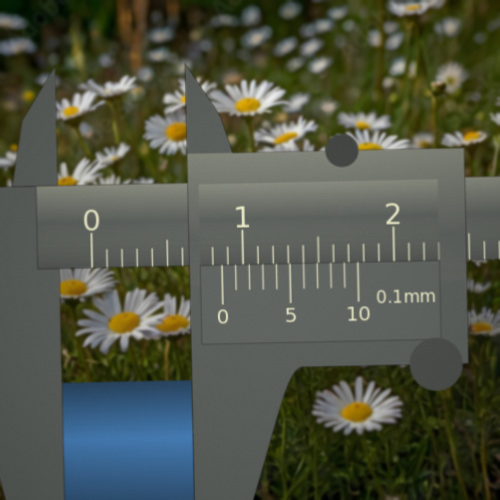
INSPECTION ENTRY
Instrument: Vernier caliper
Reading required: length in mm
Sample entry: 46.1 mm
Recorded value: 8.6 mm
